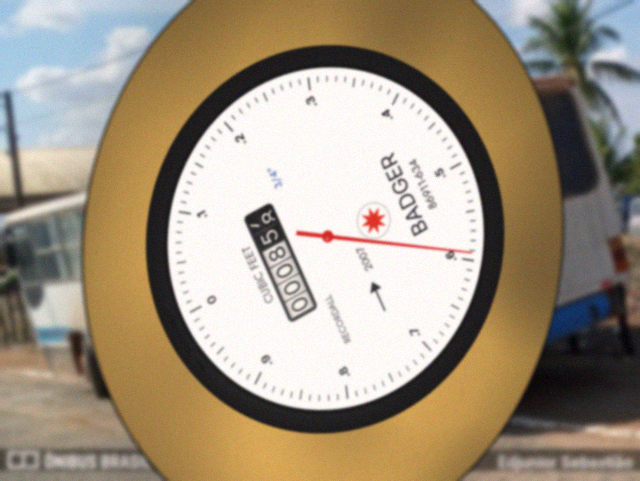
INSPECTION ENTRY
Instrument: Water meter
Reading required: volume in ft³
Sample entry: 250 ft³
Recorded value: 857.59 ft³
